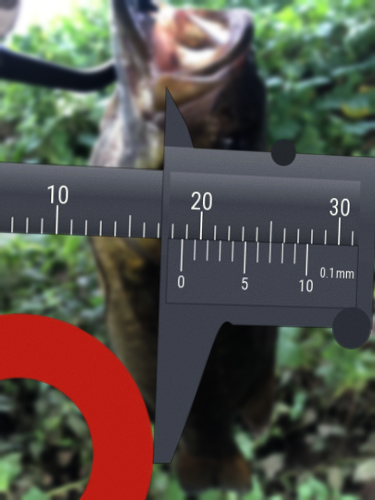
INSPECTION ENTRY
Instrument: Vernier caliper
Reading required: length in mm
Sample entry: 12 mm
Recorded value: 18.7 mm
